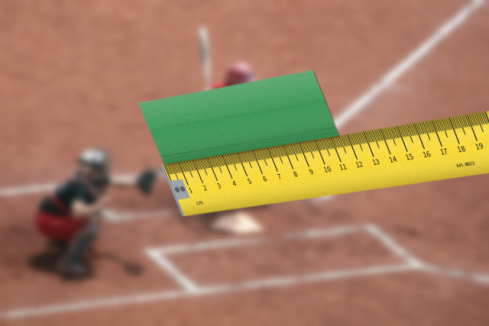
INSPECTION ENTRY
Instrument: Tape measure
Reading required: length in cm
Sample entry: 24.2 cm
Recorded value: 11.5 cm
